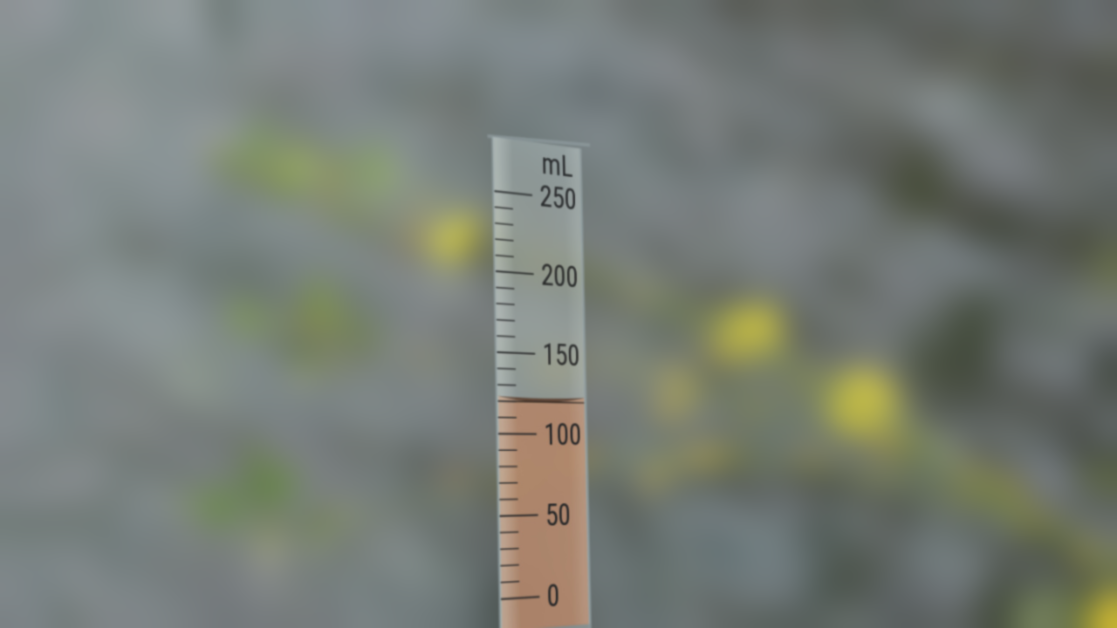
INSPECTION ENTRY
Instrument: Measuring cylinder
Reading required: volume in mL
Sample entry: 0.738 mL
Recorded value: 120 mL
